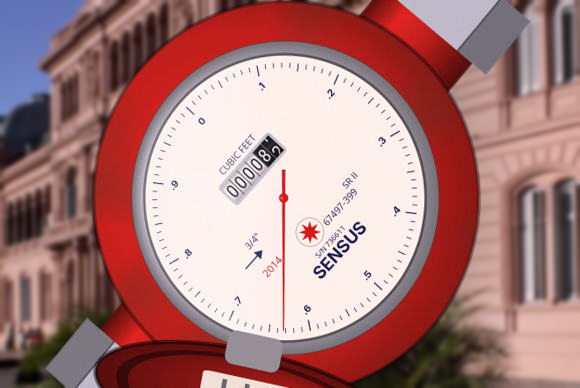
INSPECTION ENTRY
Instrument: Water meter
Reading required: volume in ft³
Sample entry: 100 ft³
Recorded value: 81.63 ft³
